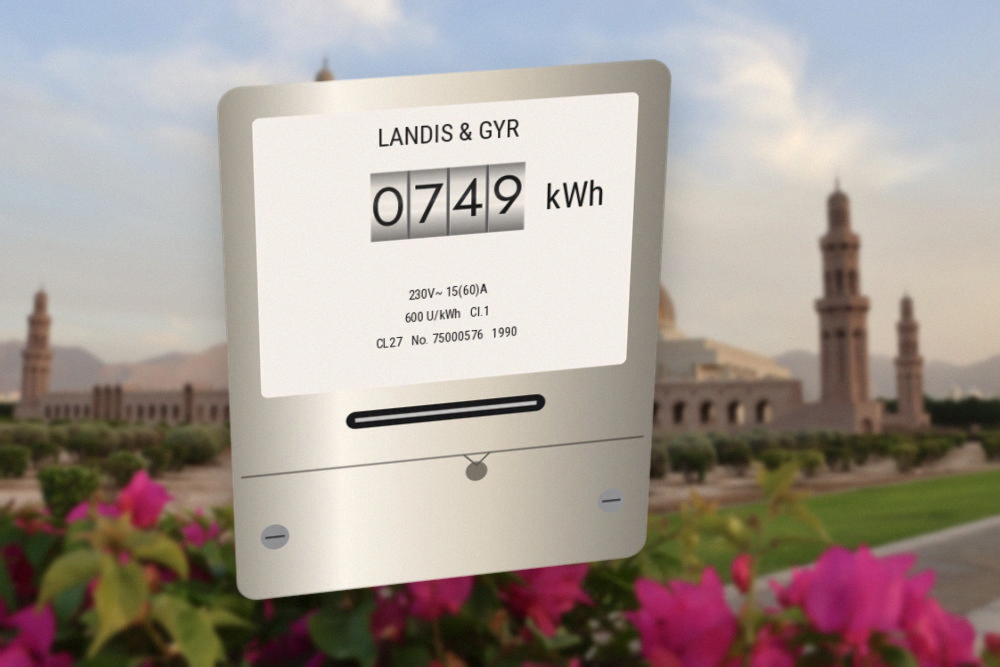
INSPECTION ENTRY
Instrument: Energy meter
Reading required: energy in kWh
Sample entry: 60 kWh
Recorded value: 749 kWh
